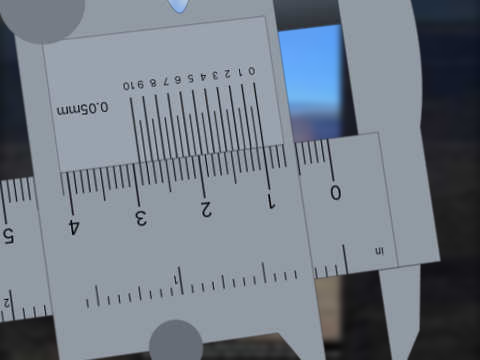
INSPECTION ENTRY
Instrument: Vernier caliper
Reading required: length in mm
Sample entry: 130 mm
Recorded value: 10.0 mm
